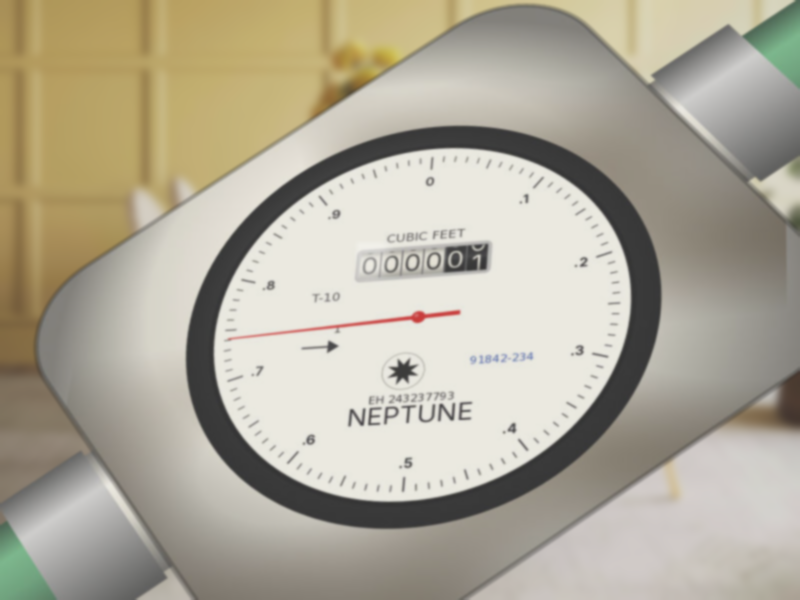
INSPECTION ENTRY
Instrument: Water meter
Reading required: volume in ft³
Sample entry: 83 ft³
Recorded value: 0.74 ft³
